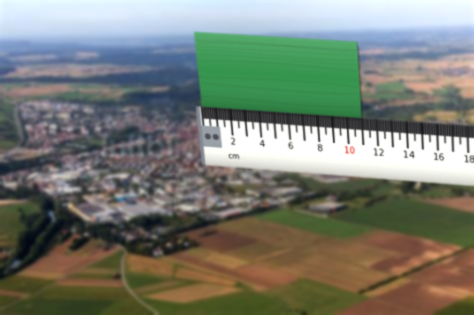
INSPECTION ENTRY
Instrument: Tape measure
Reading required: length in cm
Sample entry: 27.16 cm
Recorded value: 11 cm
